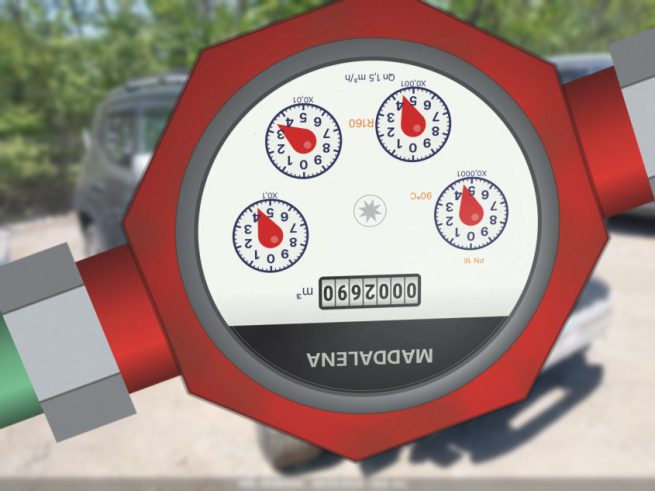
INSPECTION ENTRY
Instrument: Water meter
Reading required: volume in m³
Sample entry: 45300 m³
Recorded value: 2690.4344 m³
